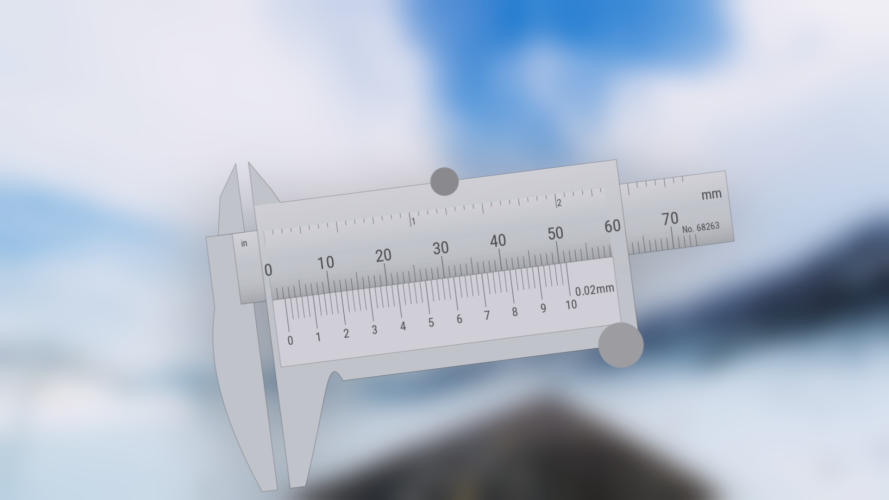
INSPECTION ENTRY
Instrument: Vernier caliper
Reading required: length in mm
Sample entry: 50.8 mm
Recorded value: 2.2 mm
